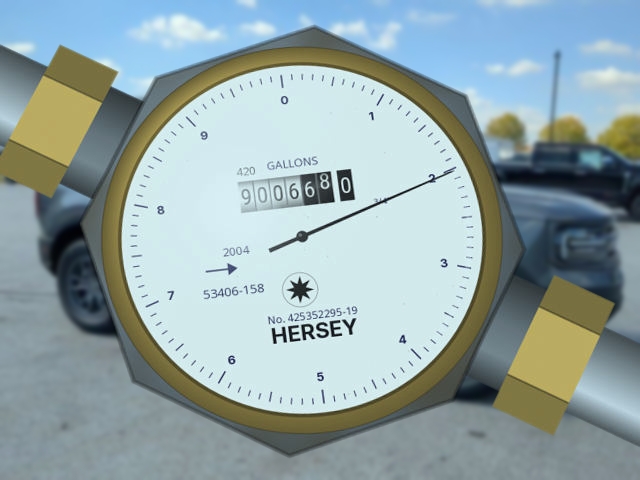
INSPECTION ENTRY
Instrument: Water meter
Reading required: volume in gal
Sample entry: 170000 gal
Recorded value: 9006682.0 gal
